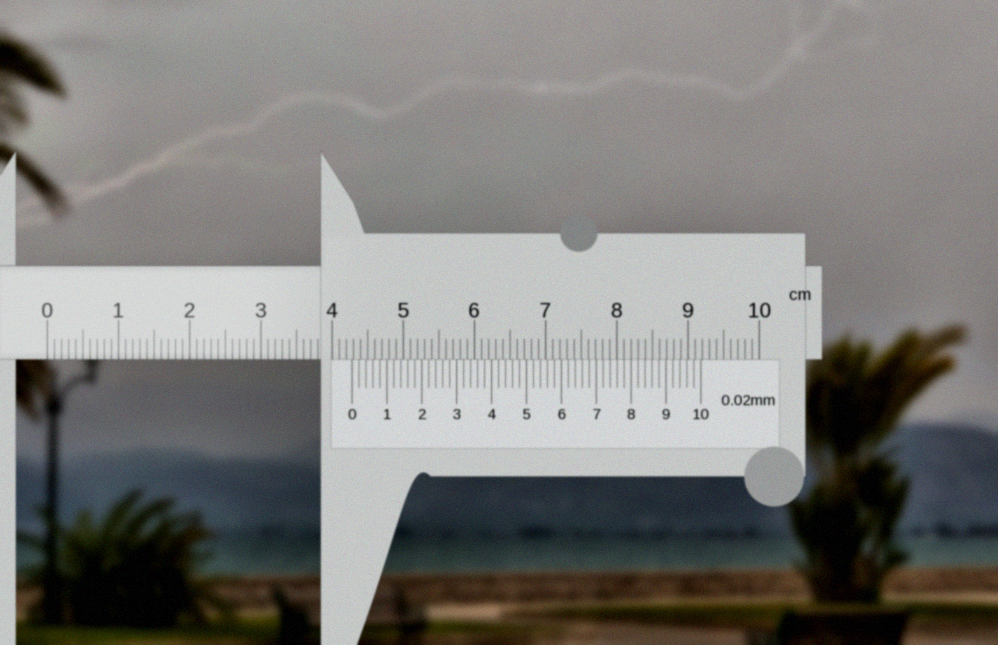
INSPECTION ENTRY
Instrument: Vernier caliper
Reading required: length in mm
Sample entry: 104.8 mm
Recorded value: 42.8 mm
